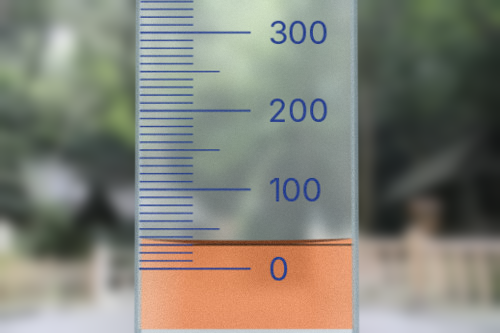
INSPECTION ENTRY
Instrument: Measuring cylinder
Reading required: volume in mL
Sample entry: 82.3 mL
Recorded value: 30 mL
